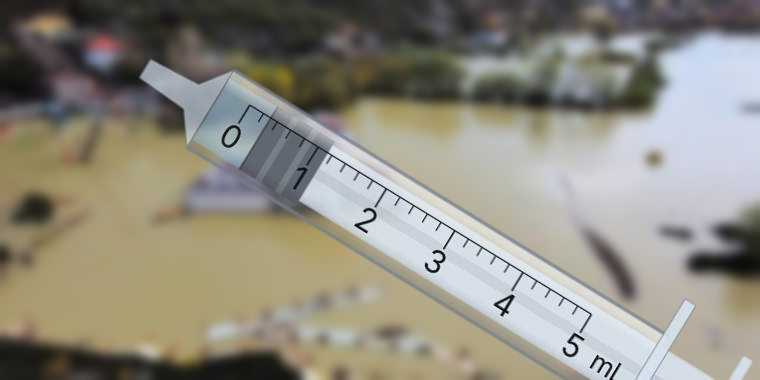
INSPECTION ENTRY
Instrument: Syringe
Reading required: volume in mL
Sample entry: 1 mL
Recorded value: 0.3 mL
